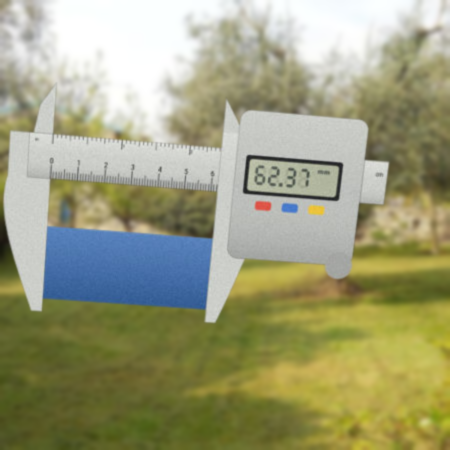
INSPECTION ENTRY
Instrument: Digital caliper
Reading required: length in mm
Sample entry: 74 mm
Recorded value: 62.37 mm
